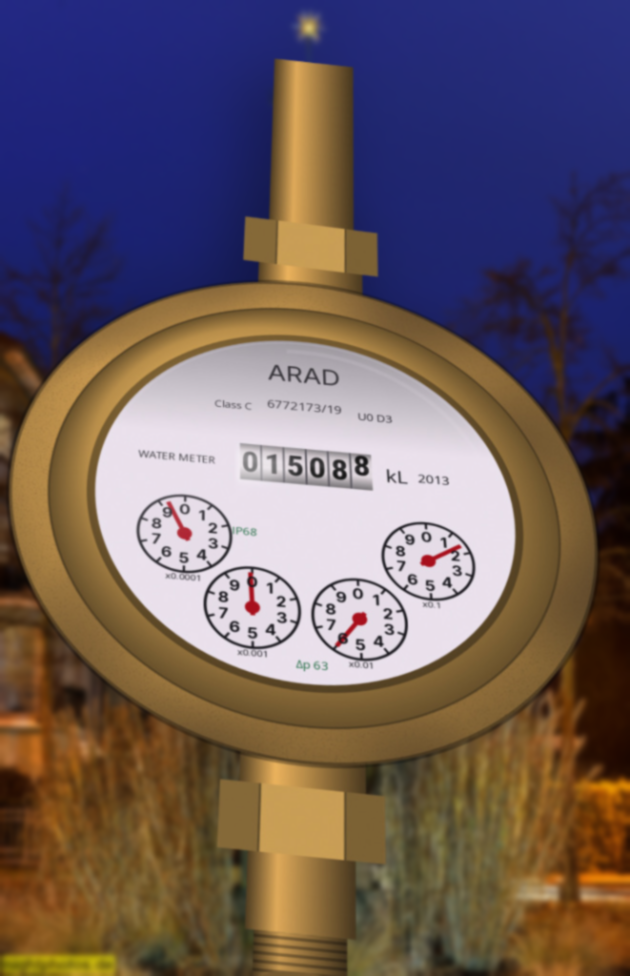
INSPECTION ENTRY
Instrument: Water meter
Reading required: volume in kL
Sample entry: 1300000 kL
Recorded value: 15088.1599 kL
